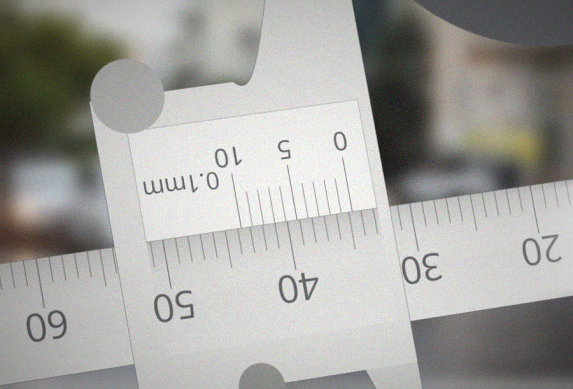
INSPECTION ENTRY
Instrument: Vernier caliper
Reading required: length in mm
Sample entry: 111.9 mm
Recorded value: 34.7 mm
